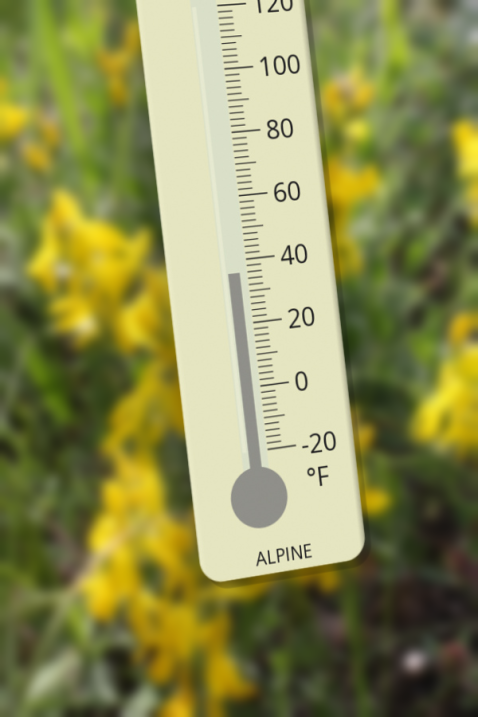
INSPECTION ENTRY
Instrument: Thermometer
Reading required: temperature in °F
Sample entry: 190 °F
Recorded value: 36 °F
